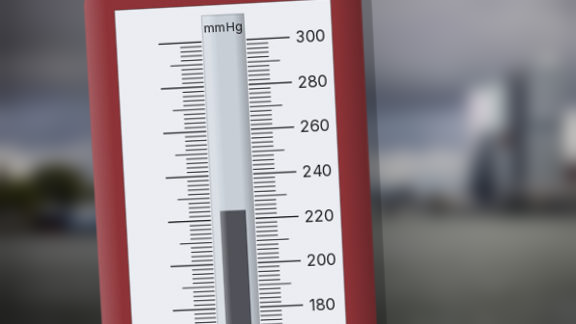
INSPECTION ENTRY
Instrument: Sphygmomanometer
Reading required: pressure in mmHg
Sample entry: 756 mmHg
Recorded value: 224 mmHg
